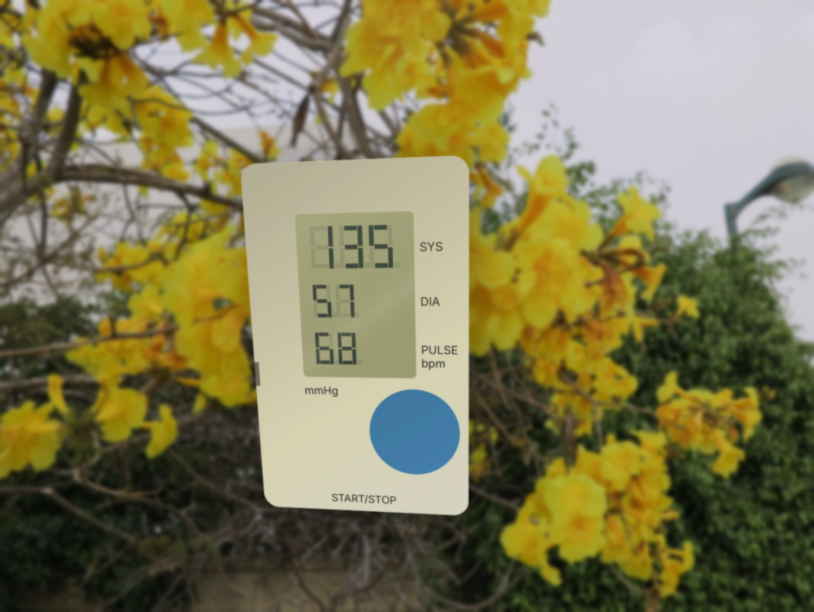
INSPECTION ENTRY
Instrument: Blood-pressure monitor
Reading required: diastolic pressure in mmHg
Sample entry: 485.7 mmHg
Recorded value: 57 mmHg
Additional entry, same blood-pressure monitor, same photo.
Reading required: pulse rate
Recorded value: 68 bpm
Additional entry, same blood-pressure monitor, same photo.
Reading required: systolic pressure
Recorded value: 135 mmHg
